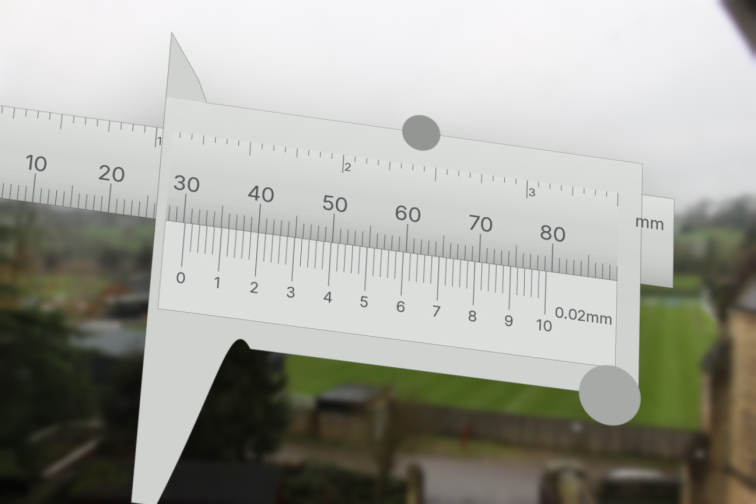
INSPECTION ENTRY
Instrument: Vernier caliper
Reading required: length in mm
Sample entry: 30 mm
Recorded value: 30.2 mm
